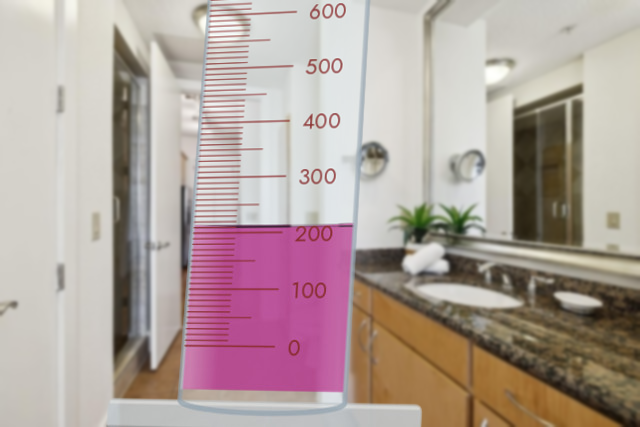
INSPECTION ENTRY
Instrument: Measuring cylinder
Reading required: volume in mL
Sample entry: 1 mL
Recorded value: 210 mL
